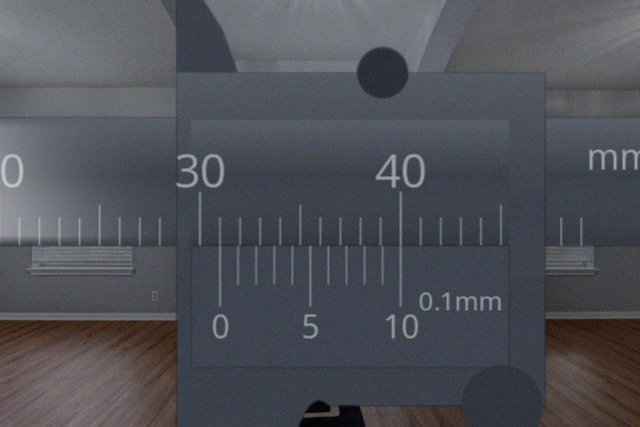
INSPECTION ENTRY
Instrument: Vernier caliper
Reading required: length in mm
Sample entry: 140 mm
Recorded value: 31.0 mm
